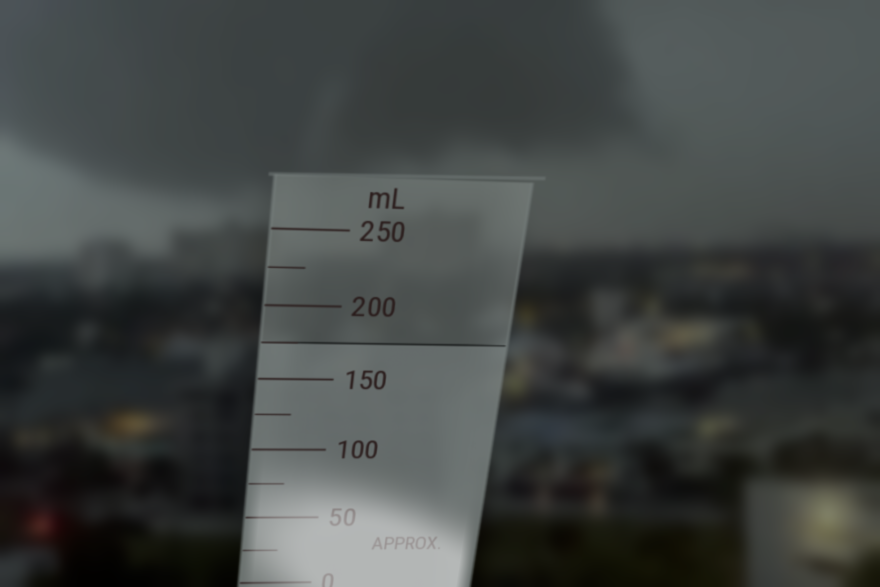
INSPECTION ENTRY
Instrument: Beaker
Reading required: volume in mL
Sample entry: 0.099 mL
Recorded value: 175 mL
